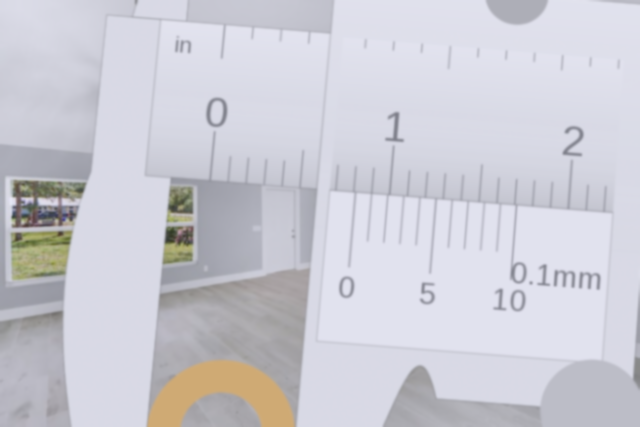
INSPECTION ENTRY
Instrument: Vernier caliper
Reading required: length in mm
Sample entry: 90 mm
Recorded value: 8.1 mm
